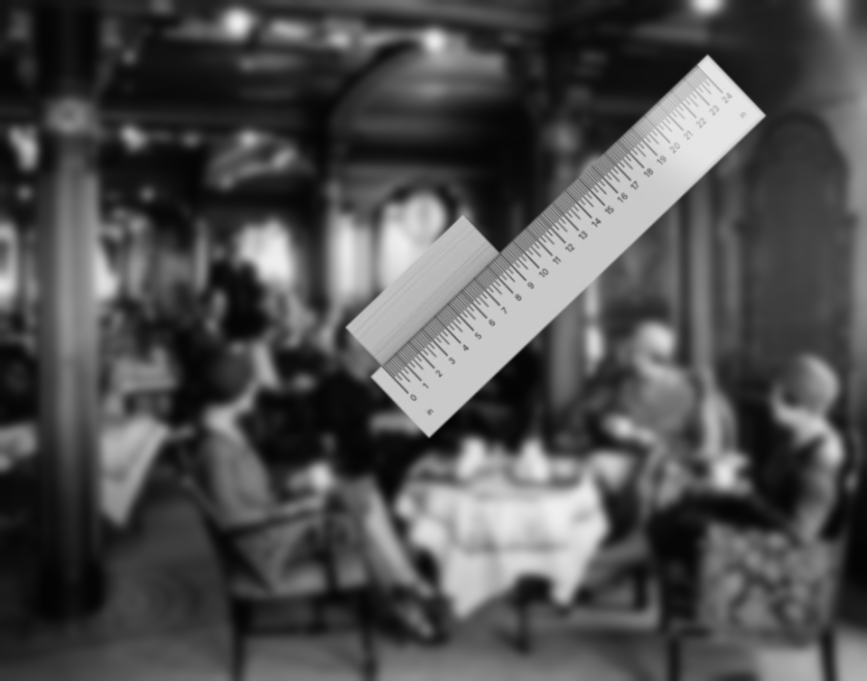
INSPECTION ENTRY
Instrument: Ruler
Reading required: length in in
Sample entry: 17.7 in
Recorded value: 9 in
